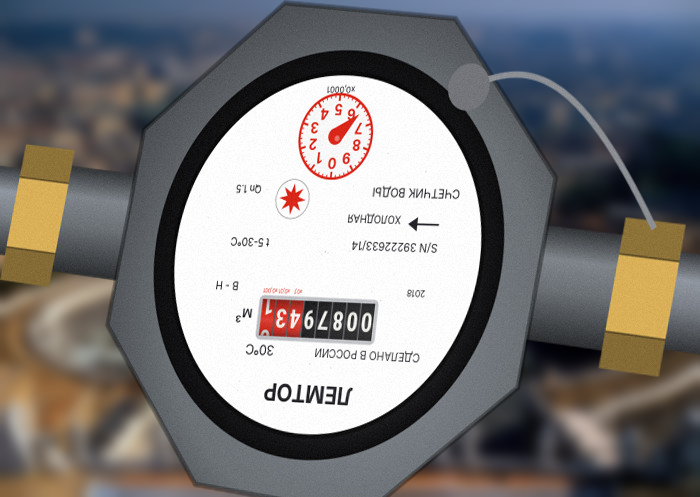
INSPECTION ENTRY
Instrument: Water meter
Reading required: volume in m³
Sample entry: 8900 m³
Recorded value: 879.4306 m³
